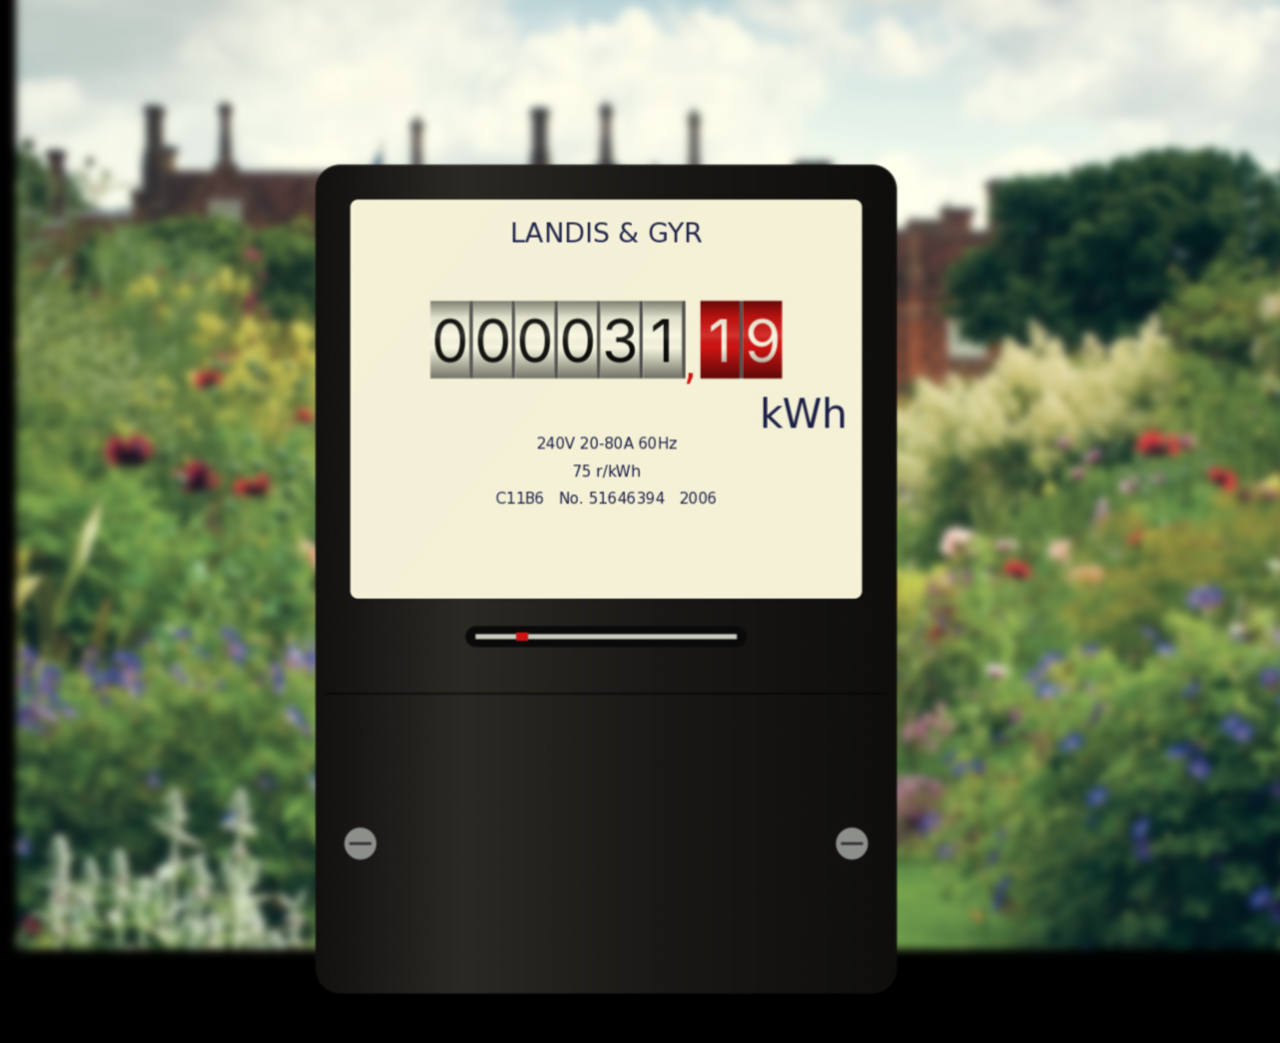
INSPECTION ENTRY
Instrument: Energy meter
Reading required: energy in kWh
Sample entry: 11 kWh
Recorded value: 31.19 kWh
